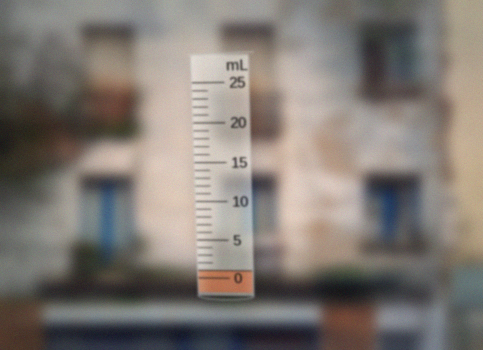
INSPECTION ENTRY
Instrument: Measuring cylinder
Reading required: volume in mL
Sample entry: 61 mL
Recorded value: 1 mL
